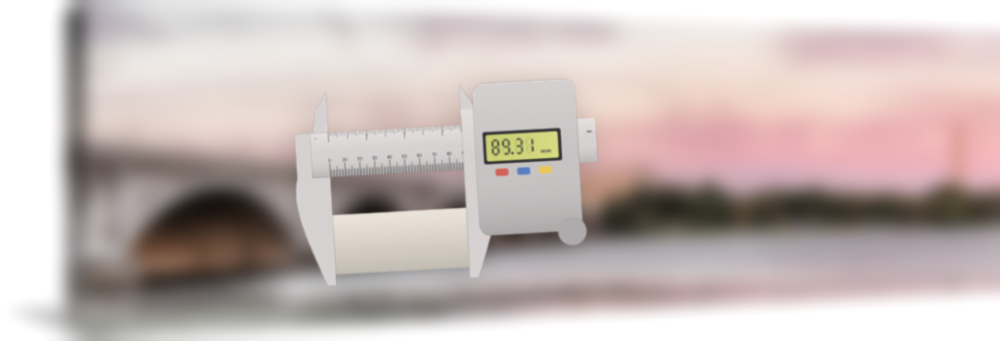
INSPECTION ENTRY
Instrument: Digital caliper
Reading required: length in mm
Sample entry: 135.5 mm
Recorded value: 89.31 mm
